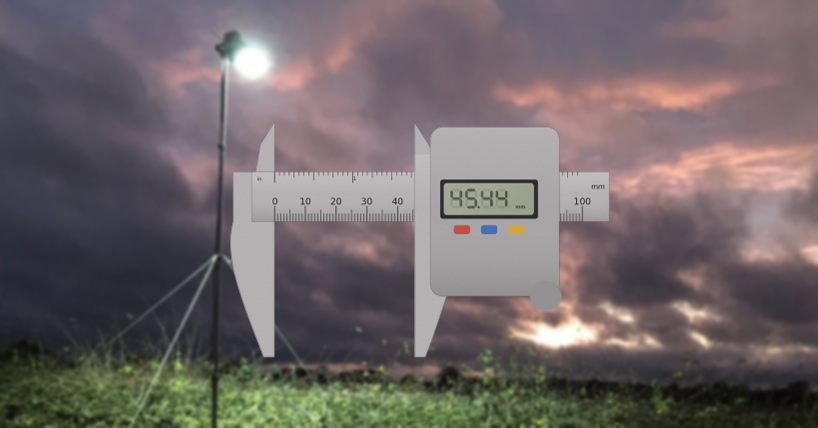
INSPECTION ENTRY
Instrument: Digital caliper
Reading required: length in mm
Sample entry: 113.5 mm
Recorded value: 45.44 mm
